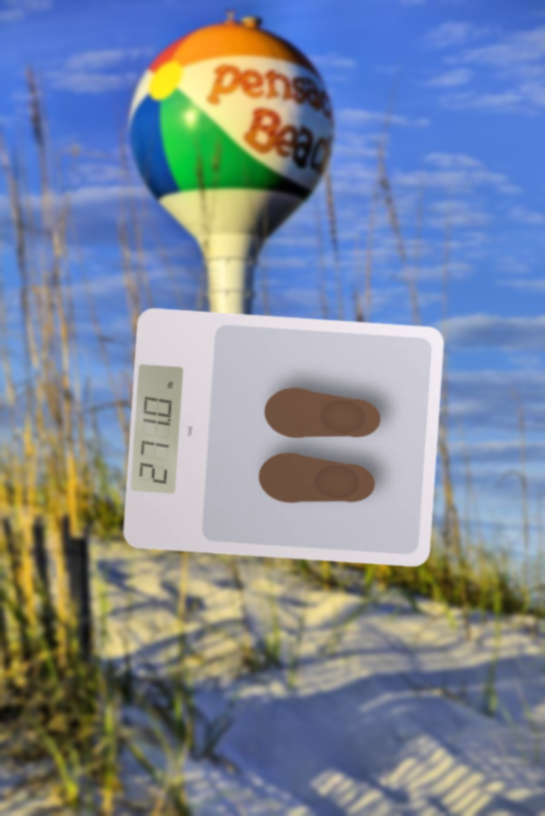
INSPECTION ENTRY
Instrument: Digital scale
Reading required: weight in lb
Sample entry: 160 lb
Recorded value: 271.0 lb
